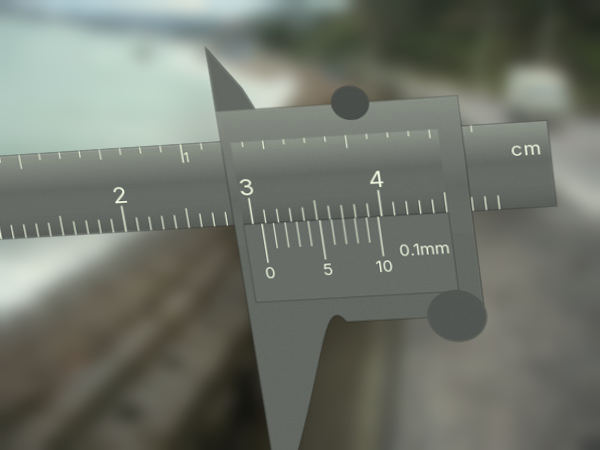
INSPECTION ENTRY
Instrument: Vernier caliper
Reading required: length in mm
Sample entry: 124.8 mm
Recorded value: 30.7 mm
